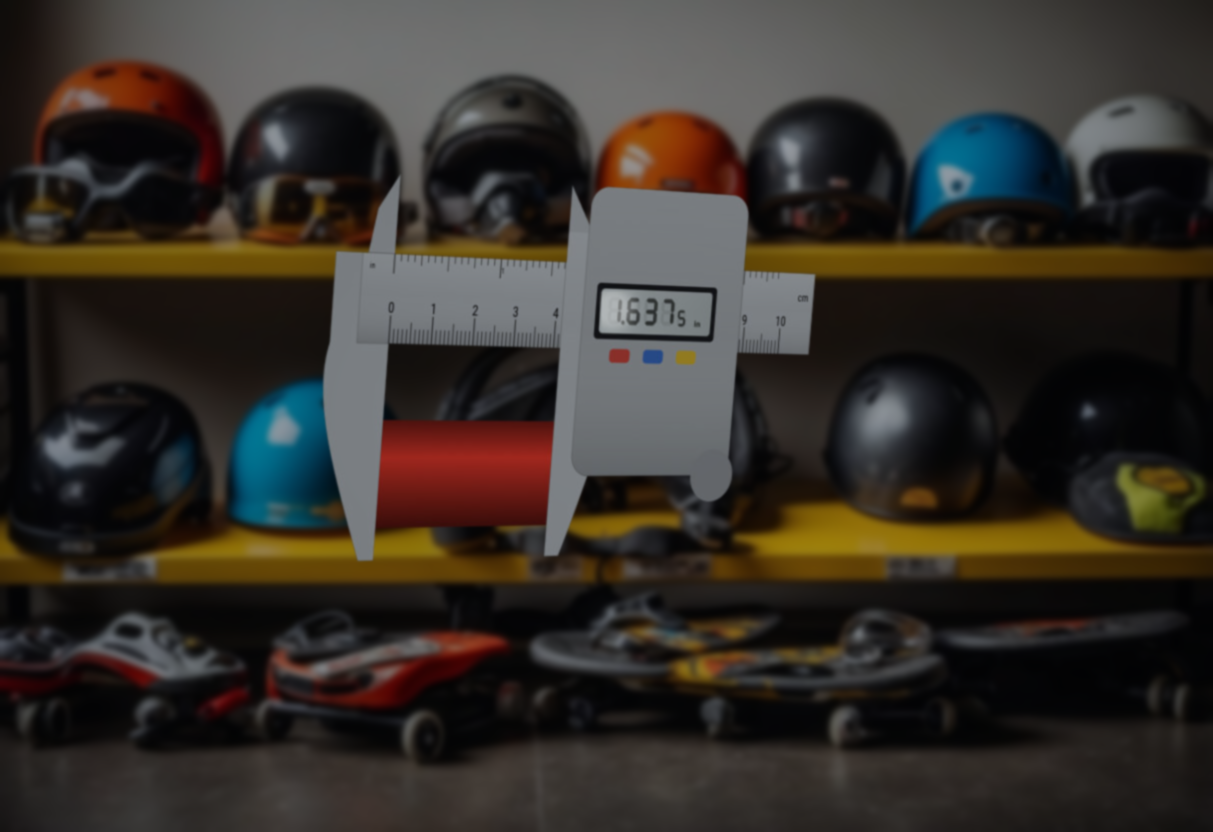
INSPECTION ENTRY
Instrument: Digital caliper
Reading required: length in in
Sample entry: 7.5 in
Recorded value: 1.6375 in
